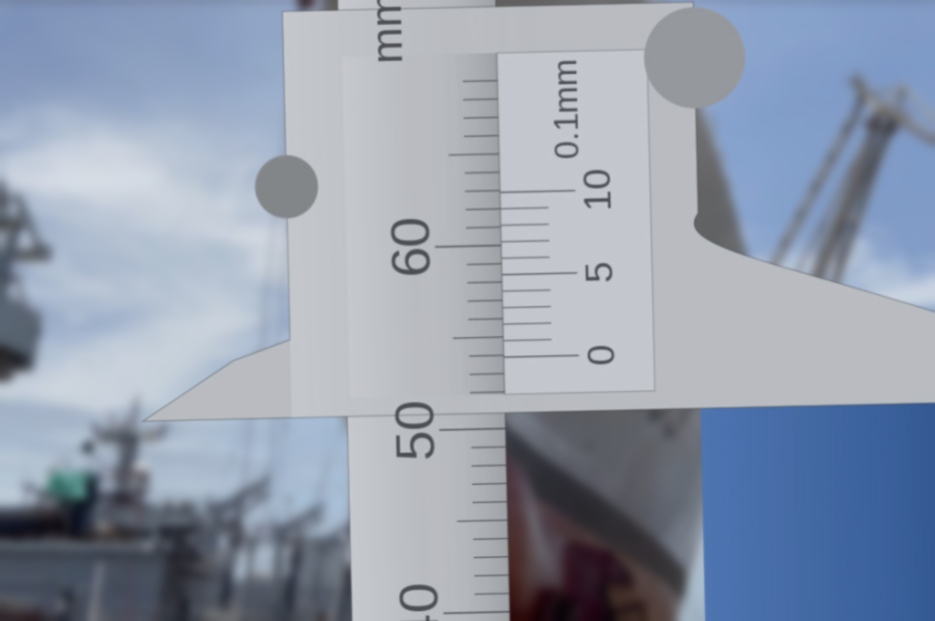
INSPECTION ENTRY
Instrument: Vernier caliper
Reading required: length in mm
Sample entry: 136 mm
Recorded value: 53.9 mm
